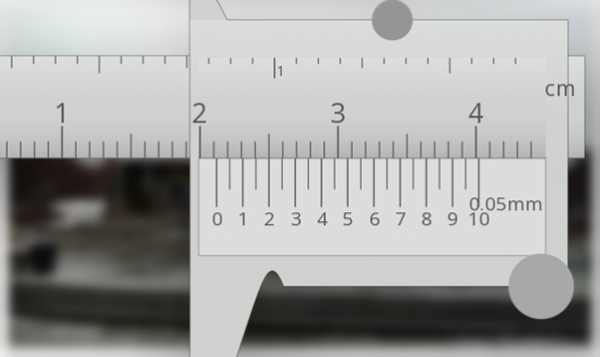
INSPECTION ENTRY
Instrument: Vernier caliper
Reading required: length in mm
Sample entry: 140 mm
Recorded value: 21.2 mm
